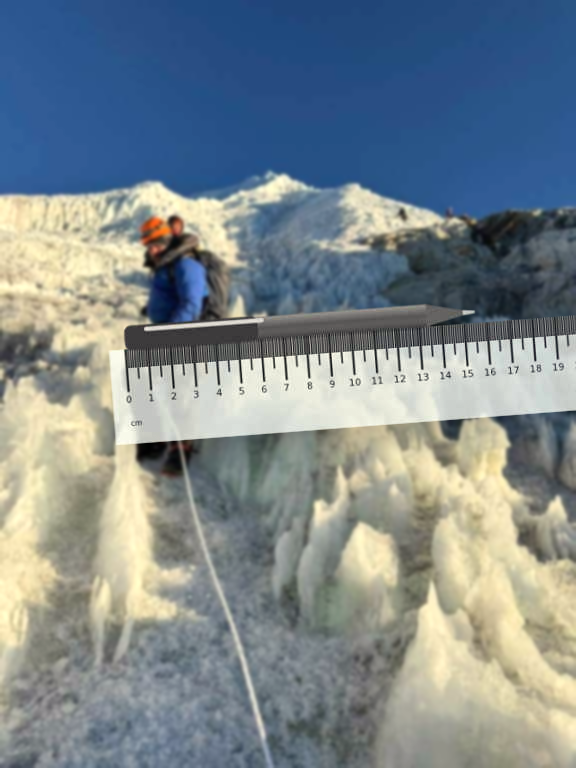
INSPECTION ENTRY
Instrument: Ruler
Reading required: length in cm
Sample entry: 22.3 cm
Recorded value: 15.5 cm
